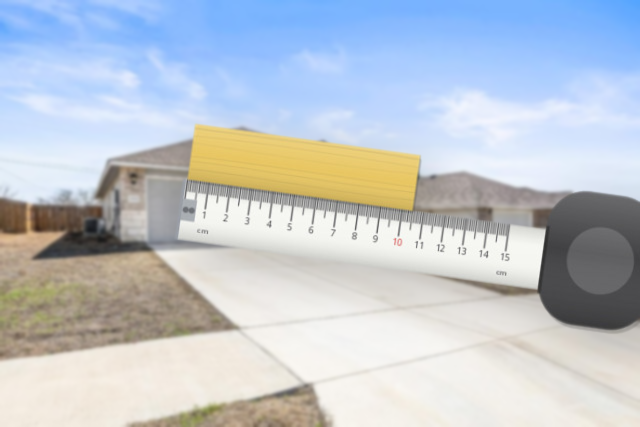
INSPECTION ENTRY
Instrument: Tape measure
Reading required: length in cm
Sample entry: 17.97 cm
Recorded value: 10.5 cm
